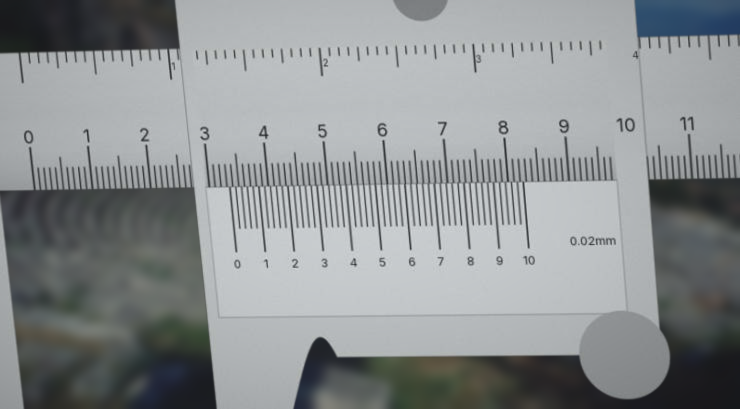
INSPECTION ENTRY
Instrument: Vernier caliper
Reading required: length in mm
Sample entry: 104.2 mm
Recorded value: 33.5 mm
